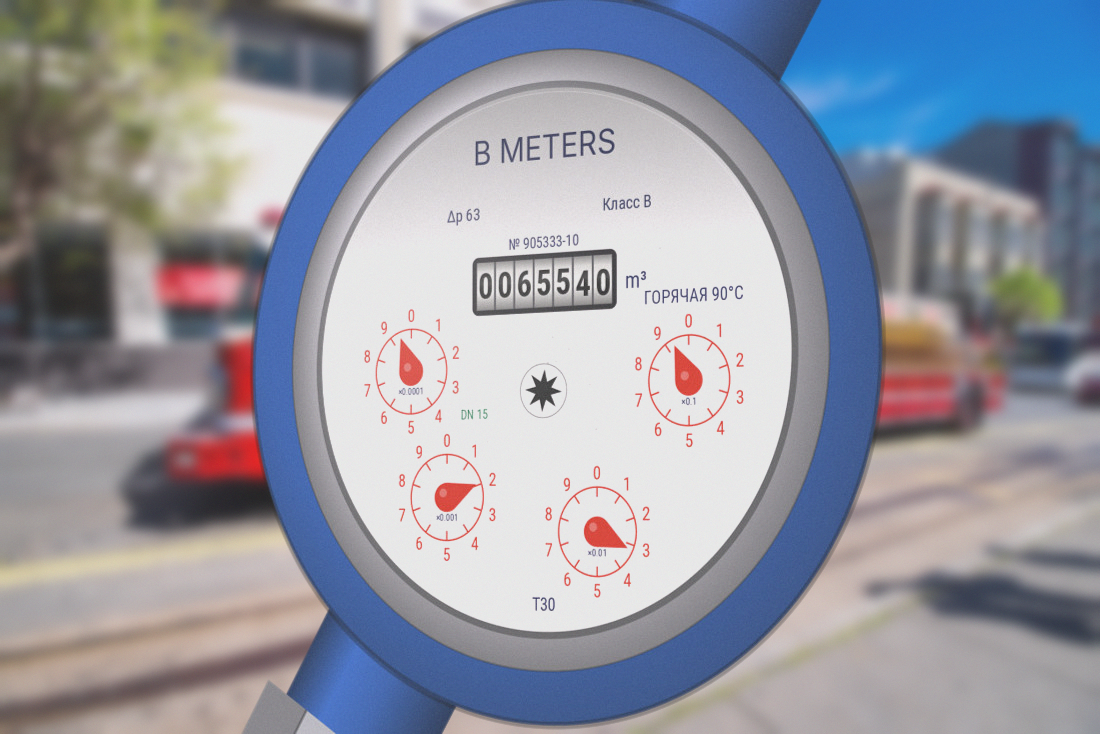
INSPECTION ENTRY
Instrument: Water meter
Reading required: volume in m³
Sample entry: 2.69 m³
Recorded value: 65539.9319 m³
